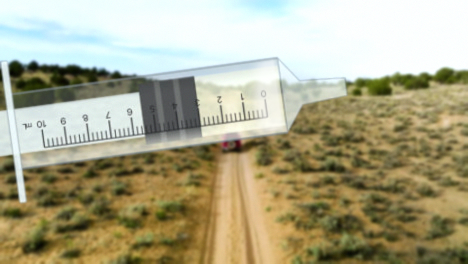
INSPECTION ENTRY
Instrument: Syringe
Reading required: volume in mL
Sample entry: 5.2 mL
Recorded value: 3 mL
